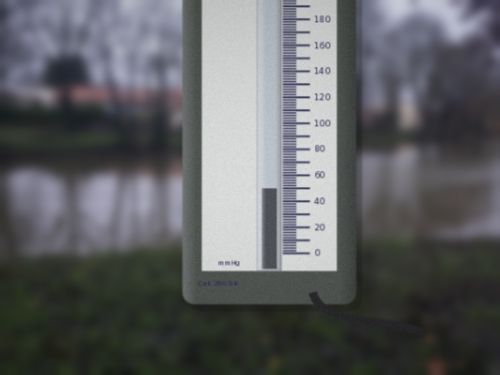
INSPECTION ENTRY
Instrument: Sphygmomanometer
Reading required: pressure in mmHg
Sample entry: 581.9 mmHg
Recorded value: 50 mmHg
